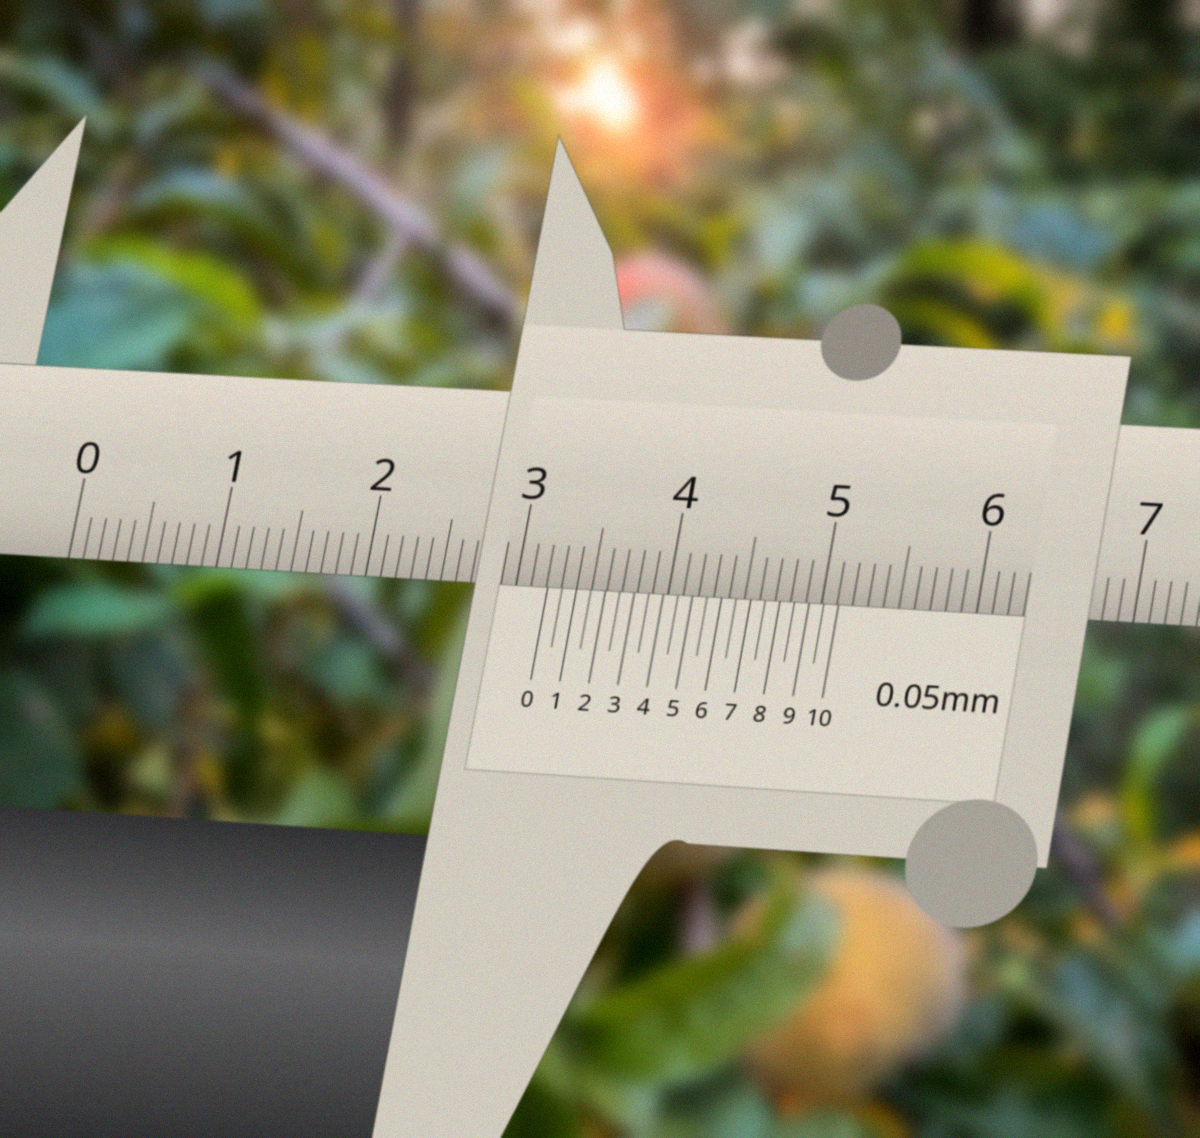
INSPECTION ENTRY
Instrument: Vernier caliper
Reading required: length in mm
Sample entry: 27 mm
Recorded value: 32.1 mm
